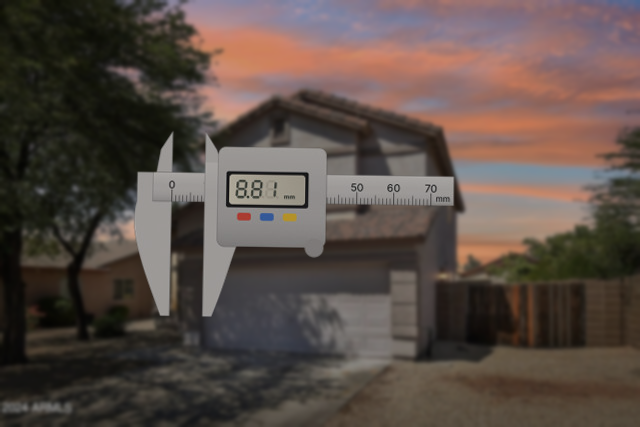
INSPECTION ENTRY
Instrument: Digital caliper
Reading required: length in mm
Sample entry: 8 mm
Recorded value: 8.81 mm
